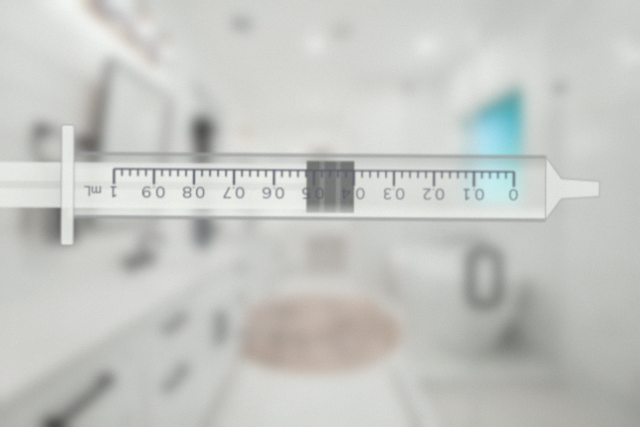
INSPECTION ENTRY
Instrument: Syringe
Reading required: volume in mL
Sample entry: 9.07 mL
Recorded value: 0.4 mL
